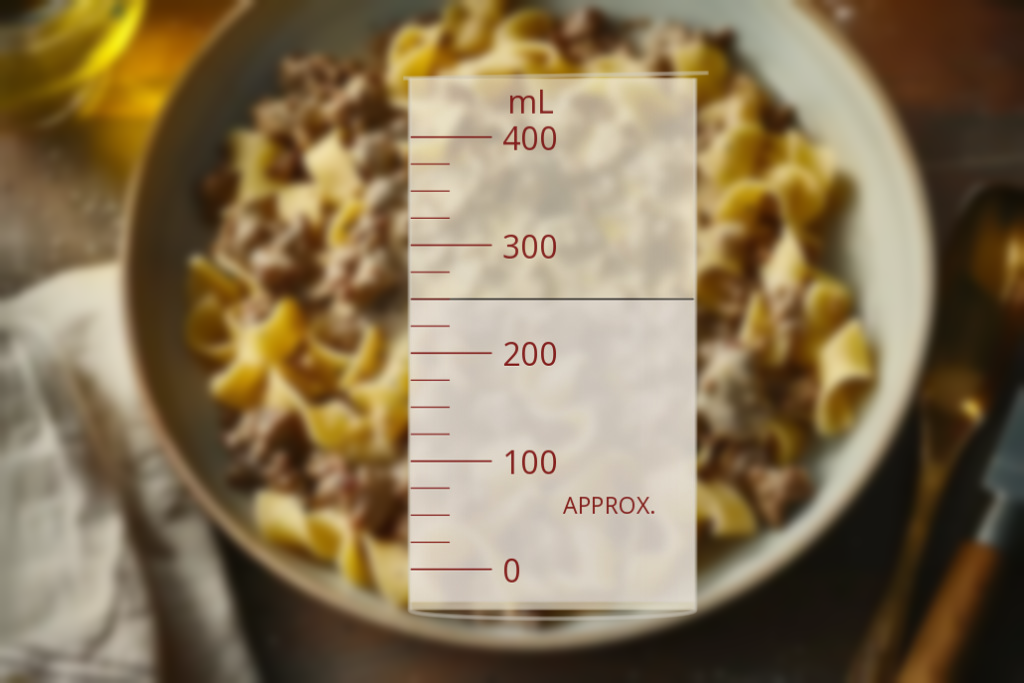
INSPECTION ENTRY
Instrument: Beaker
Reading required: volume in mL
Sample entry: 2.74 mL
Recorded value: 250 mL
